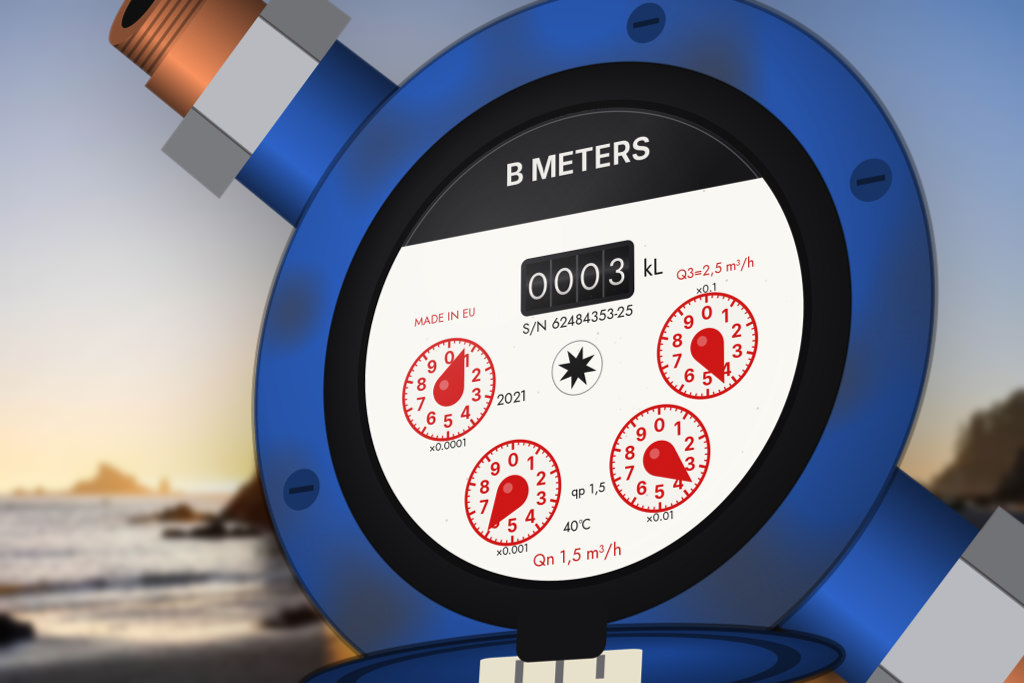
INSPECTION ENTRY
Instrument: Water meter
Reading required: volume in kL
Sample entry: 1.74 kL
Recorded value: 3.4360 kL
